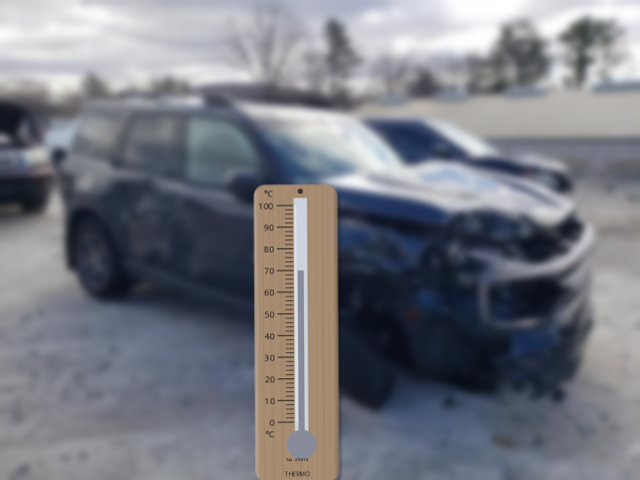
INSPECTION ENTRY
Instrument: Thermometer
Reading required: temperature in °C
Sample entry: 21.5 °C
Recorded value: 70 °C
